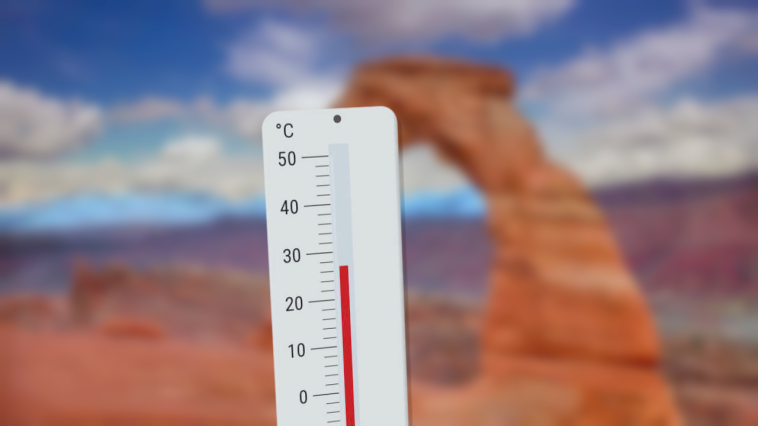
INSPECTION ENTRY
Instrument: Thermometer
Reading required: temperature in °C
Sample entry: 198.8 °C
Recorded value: 27 °C
